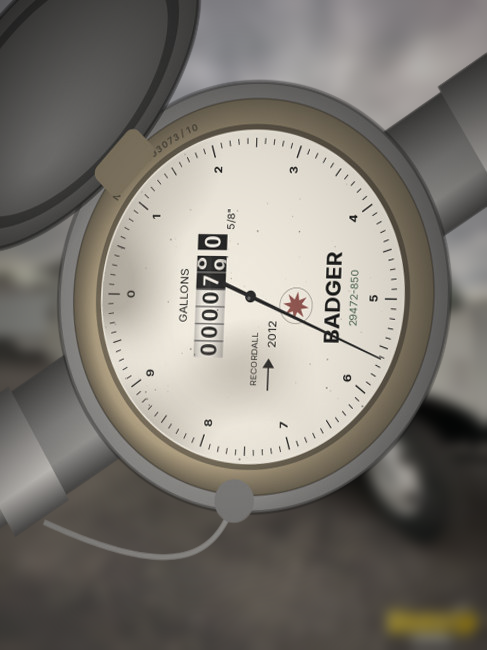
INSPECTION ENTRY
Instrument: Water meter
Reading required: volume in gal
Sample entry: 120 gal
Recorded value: 785.6 gal
